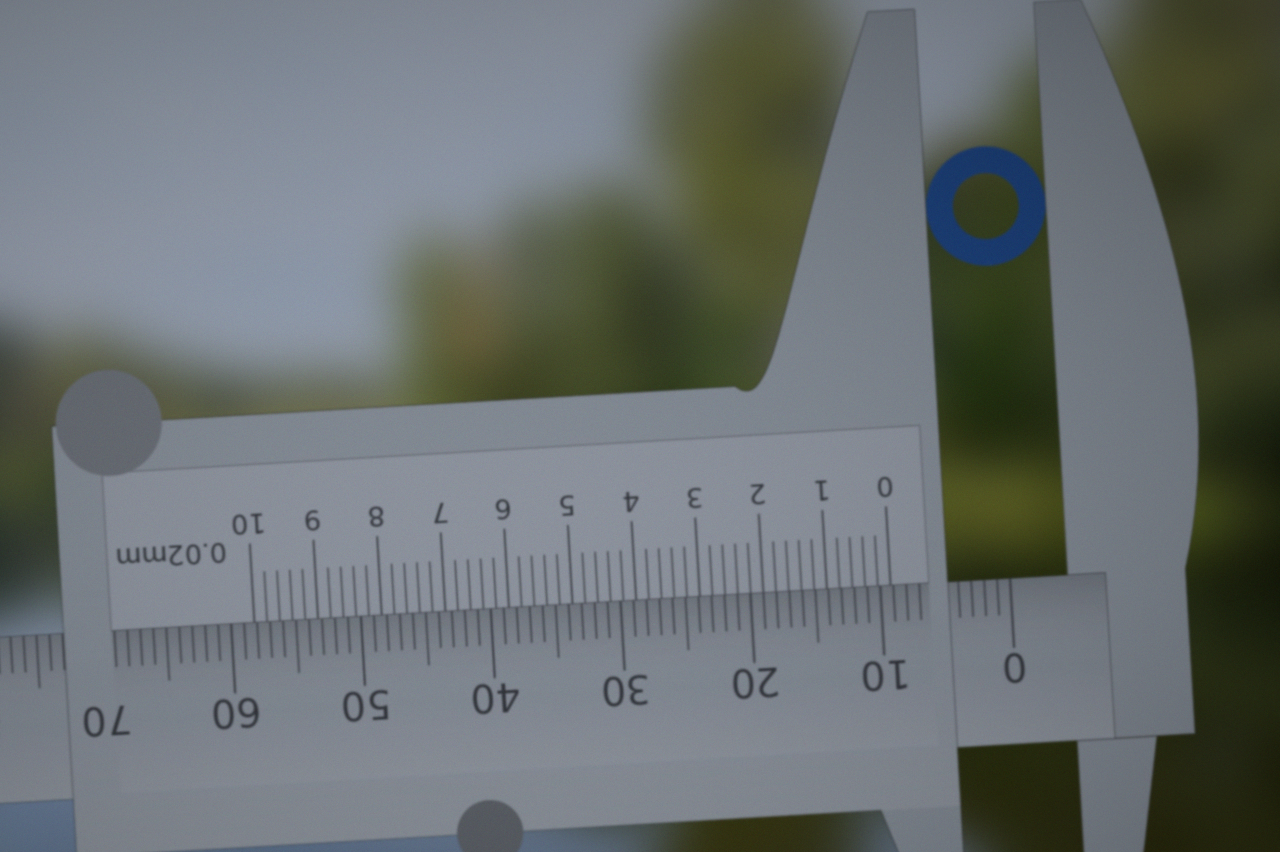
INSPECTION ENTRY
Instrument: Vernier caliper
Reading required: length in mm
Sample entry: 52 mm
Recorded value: 9.2 mm
